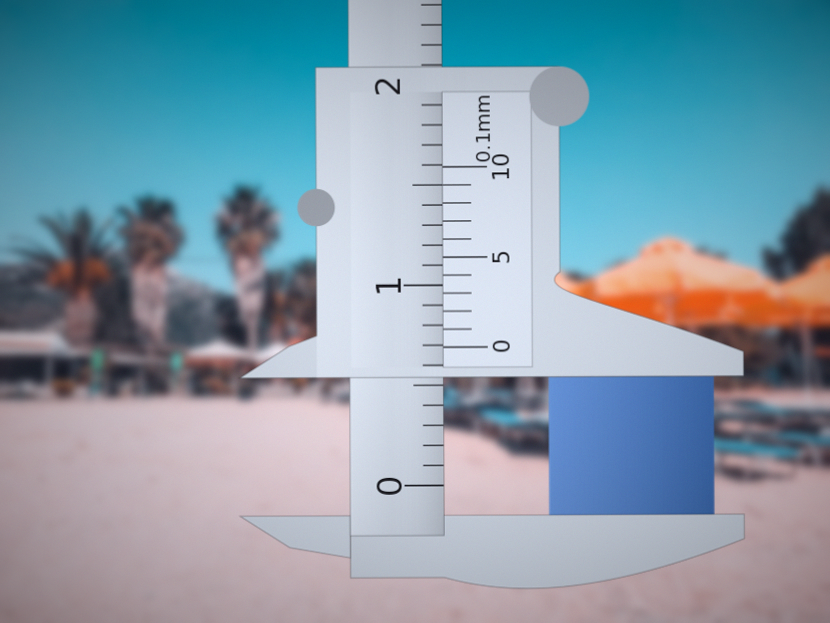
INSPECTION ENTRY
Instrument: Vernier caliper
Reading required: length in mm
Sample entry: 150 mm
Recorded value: 6.9 mm
